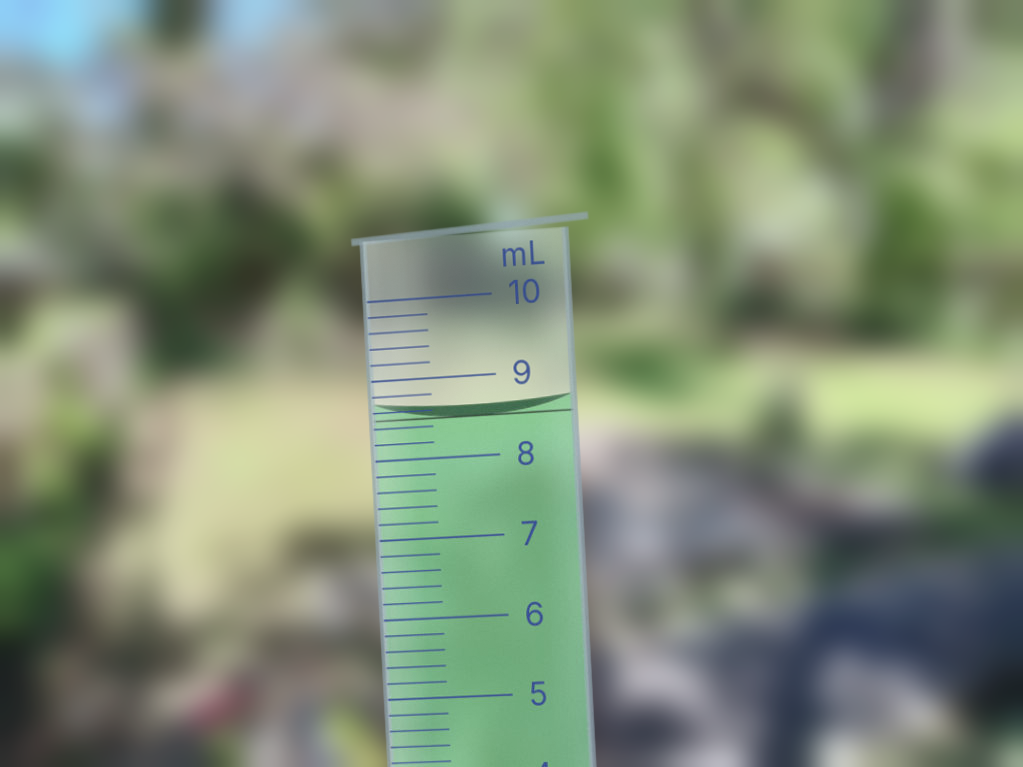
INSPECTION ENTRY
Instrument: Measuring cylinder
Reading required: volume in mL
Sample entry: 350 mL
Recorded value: 8.5 mL
